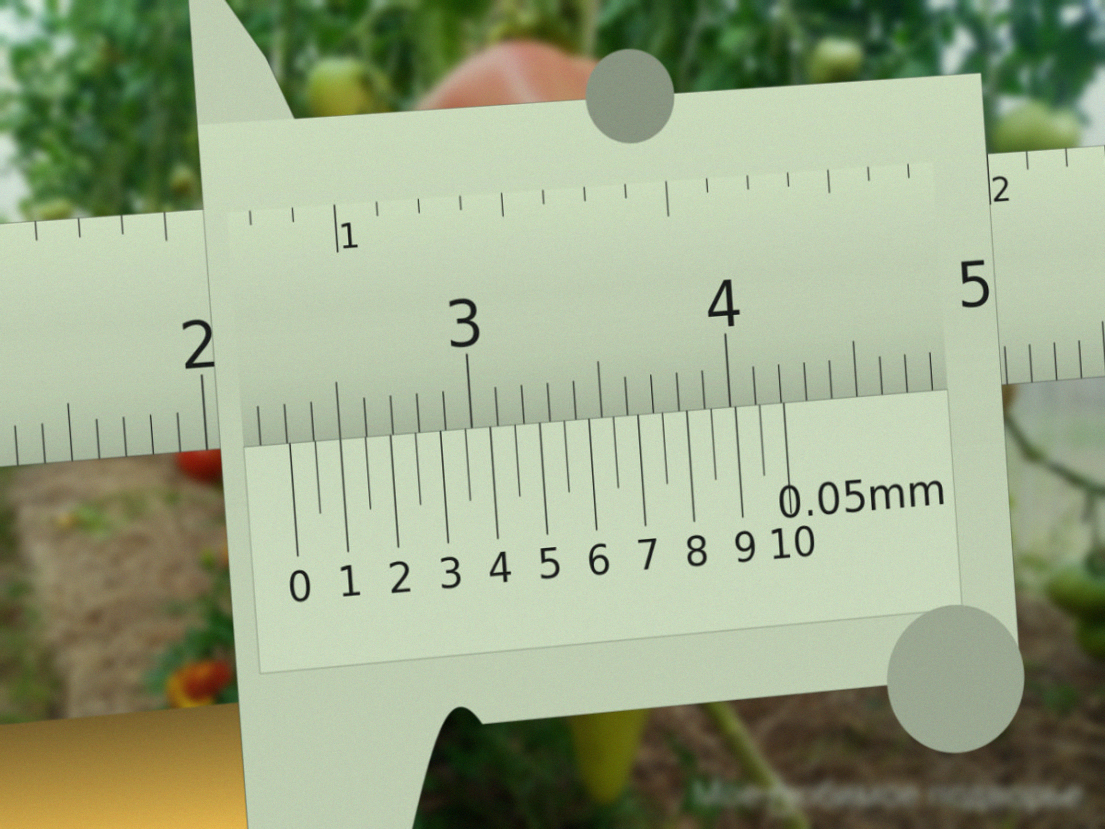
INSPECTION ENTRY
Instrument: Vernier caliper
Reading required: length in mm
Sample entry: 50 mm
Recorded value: 23.10 mm
